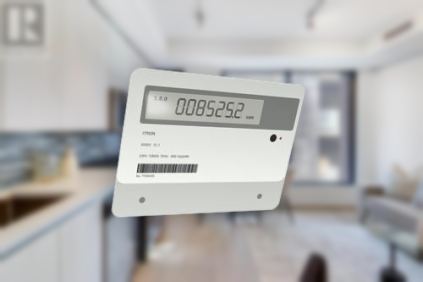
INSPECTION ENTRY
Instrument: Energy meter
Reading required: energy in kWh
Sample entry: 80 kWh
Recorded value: 8525.2 kWh
